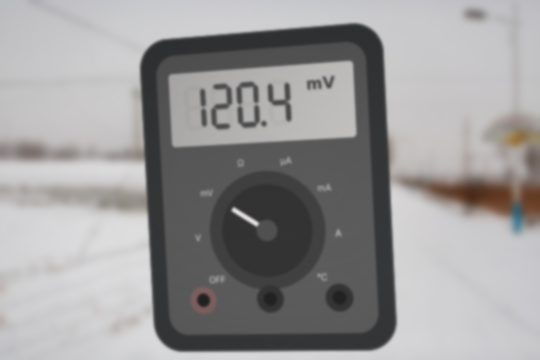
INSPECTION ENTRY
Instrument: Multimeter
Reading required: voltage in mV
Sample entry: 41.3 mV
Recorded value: 120.4 mV
